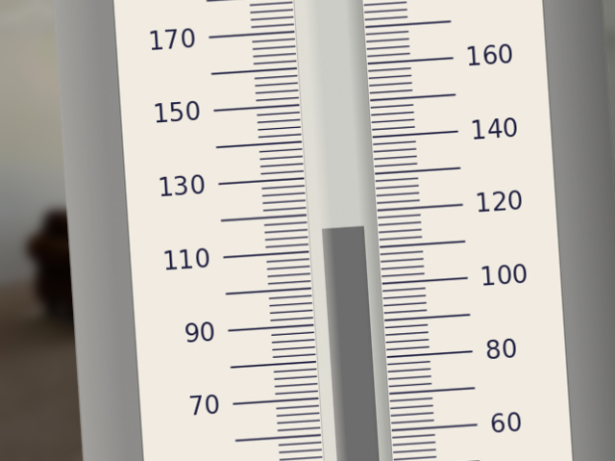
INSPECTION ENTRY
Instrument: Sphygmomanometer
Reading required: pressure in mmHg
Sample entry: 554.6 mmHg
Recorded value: 116 mmHg
